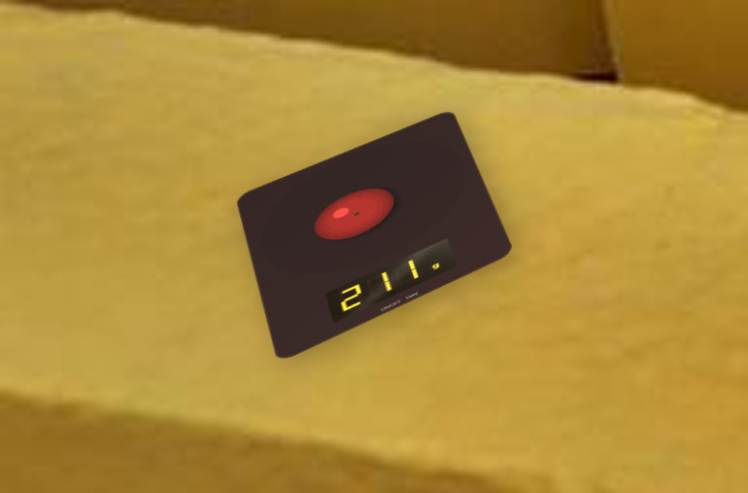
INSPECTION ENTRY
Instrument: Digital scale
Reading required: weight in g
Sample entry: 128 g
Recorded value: 211 g
